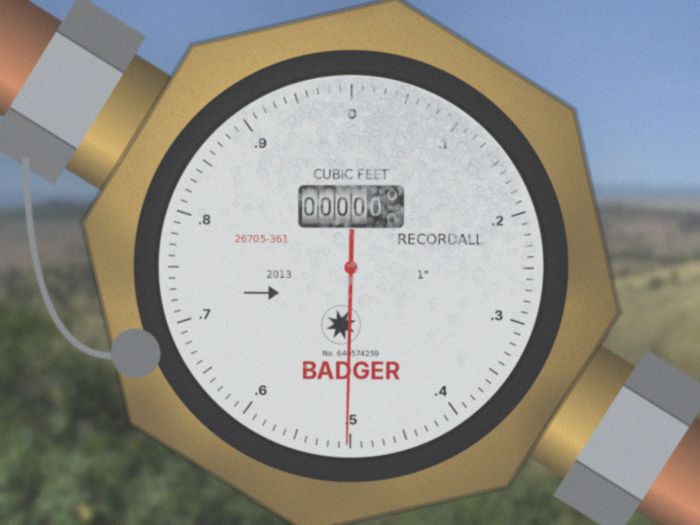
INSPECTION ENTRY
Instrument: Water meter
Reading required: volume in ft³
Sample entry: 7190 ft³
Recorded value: 8.50 ft³
